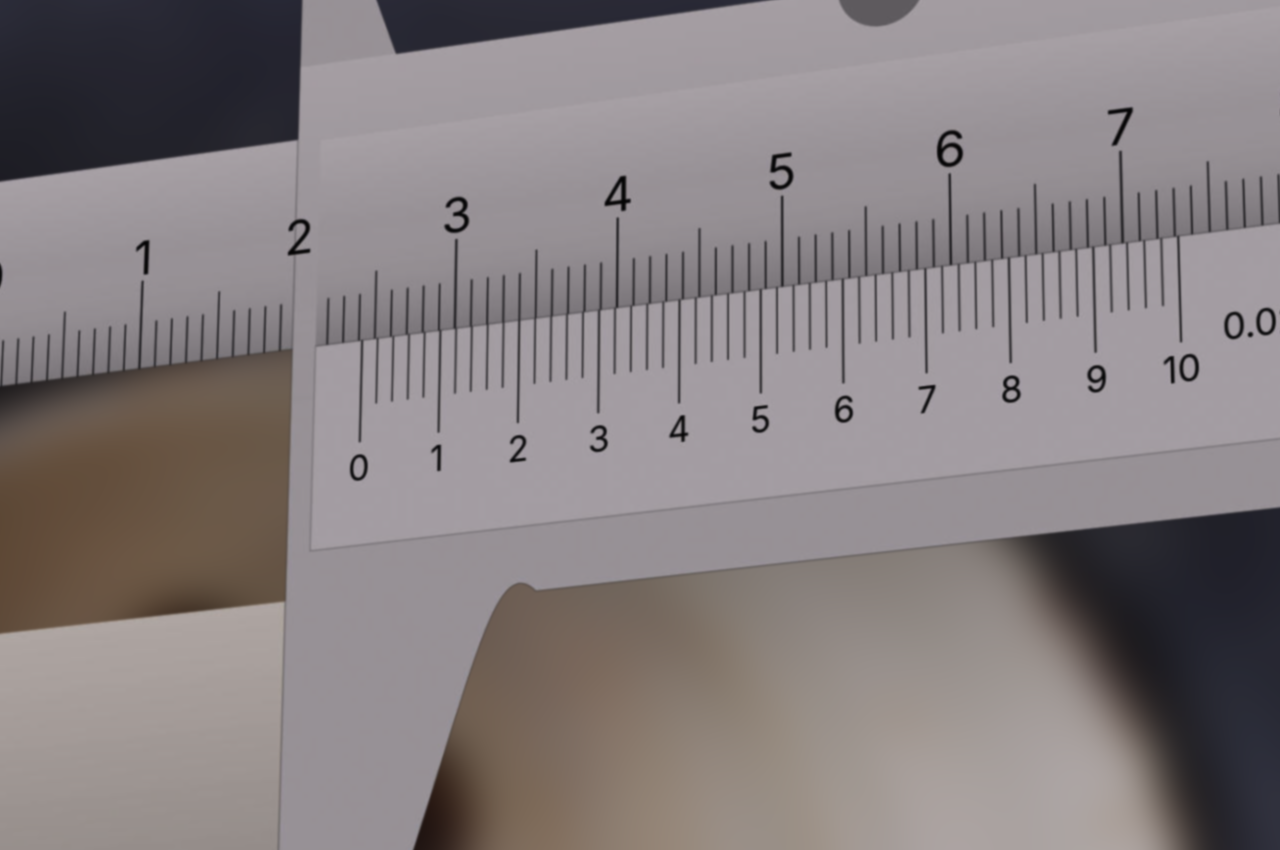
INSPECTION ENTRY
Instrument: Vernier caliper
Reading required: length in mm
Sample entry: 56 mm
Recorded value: 24.2 mm
